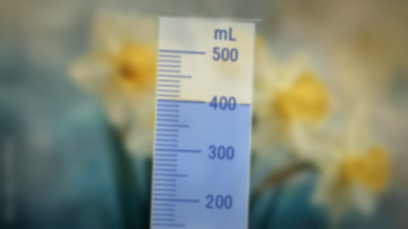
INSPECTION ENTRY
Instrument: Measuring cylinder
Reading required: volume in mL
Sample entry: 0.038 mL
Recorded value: 400 mL
